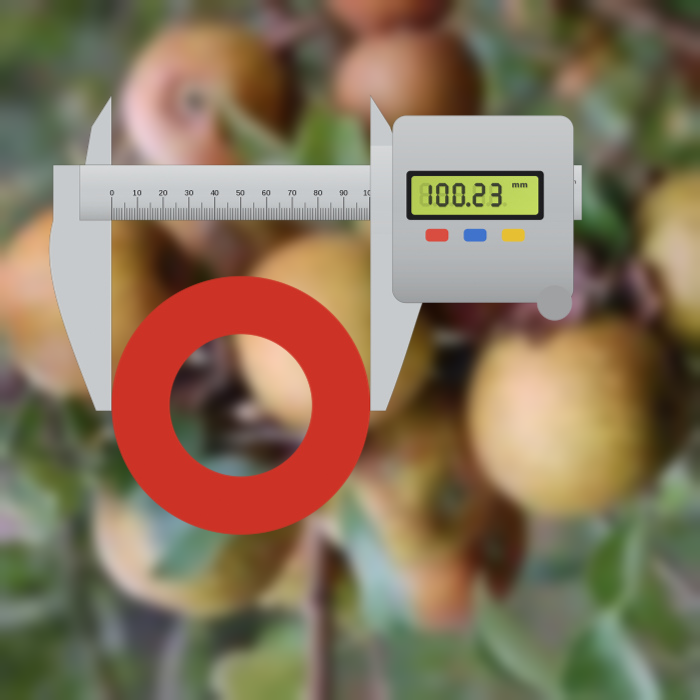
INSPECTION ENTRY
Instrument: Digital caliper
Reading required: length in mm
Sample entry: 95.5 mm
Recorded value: 100.23 mm
